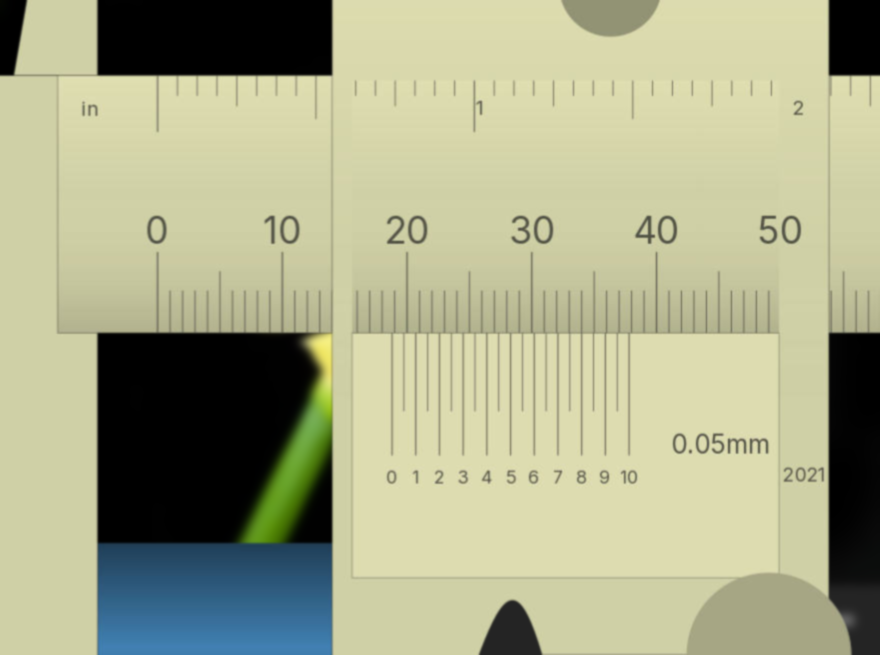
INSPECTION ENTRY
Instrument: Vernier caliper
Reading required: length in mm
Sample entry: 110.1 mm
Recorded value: 18.8 mm
